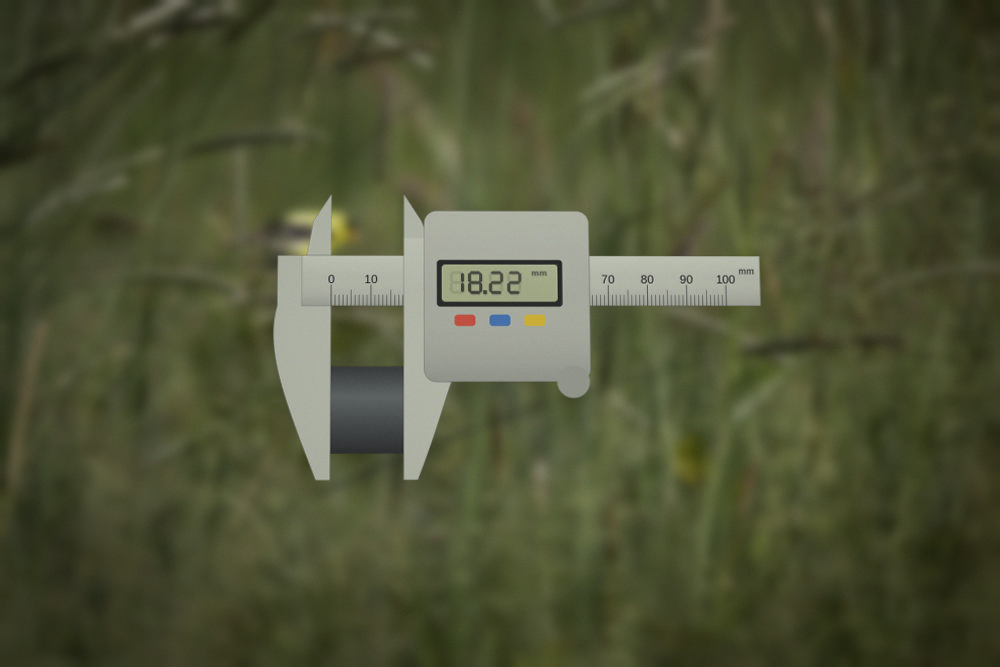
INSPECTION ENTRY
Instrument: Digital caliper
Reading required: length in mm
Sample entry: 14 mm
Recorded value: 18.22 mm
